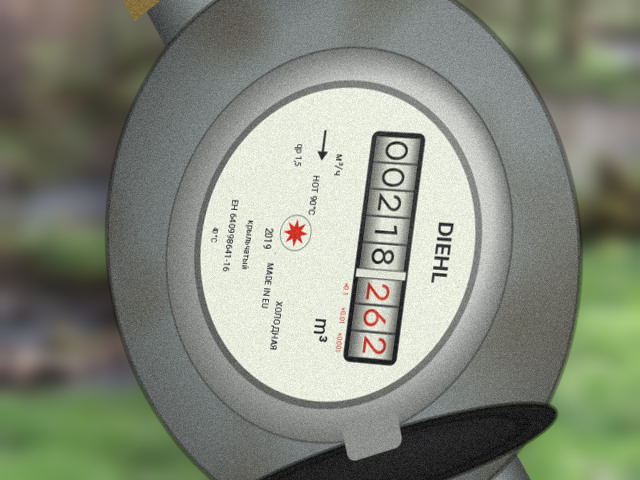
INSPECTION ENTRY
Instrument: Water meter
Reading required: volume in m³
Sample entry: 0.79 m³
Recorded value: 218.262 m³
